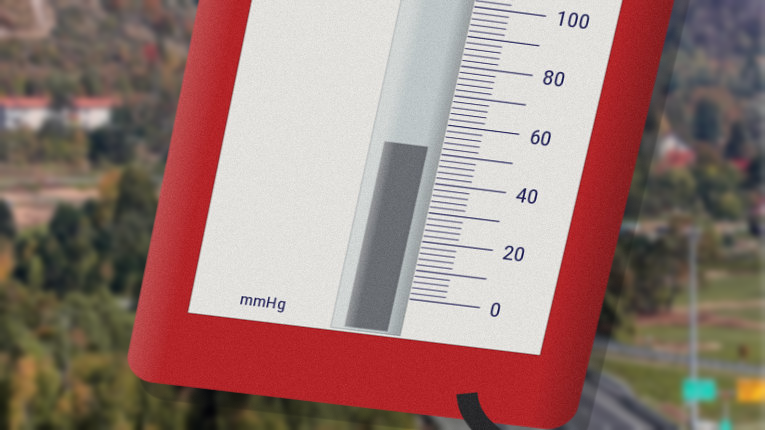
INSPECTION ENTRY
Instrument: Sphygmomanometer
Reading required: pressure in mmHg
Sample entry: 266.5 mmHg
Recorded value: 52 mmHg
